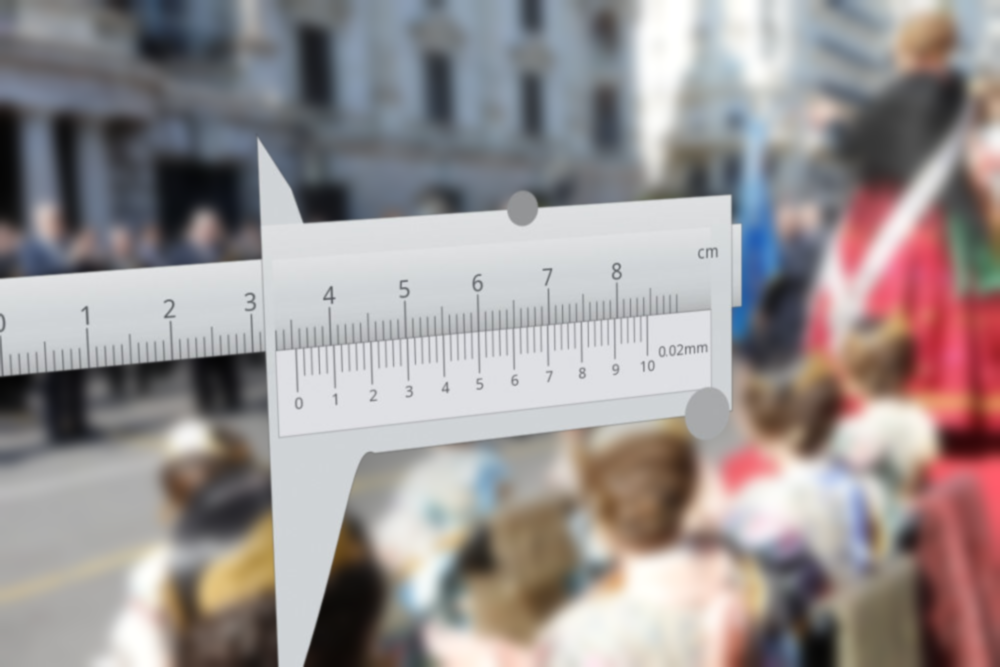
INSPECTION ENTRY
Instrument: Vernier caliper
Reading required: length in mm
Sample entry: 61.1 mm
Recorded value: 35.5 mm
